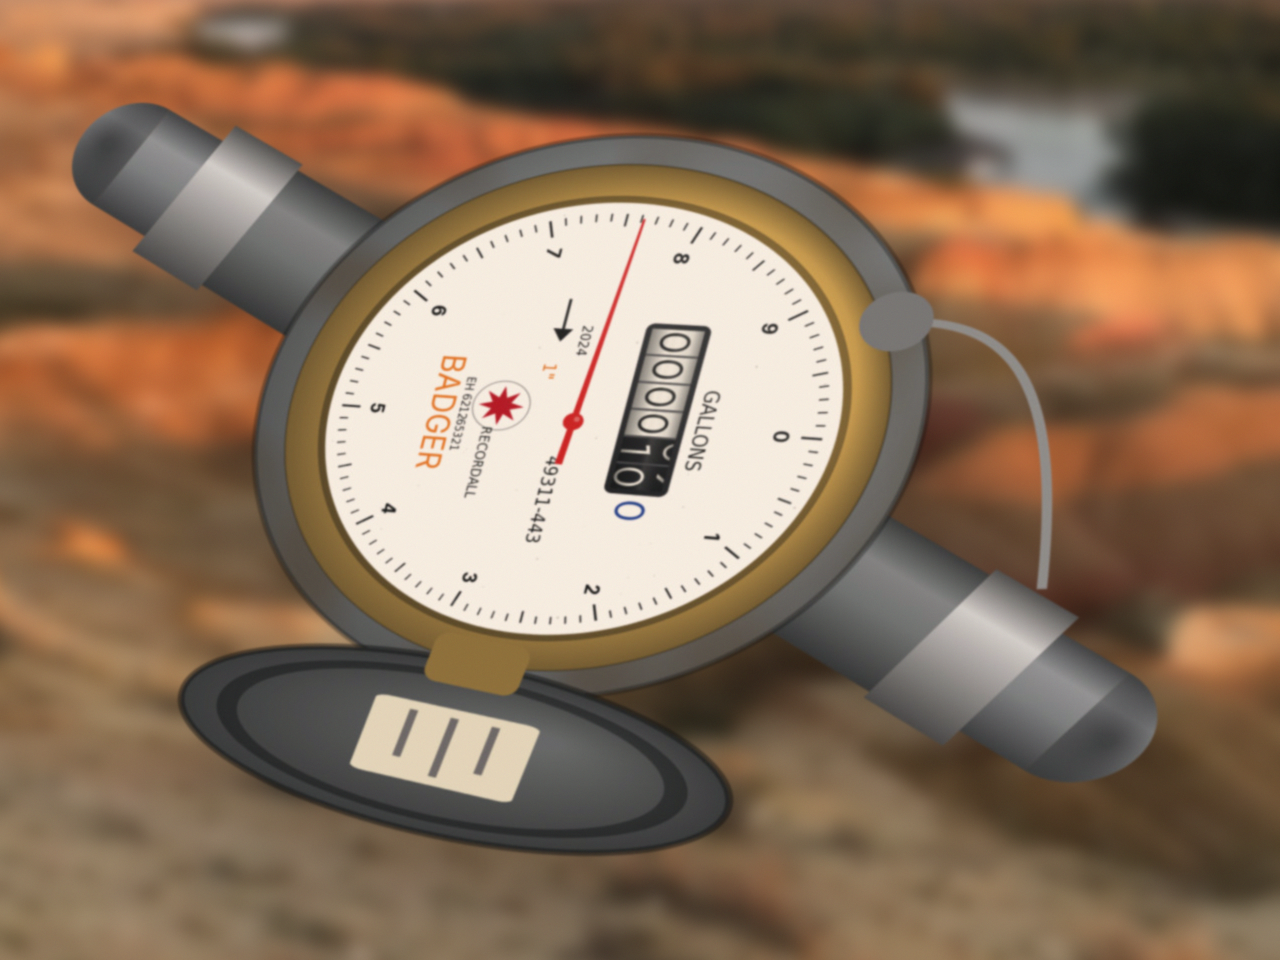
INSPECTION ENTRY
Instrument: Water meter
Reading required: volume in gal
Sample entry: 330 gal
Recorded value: 97.6 gal
